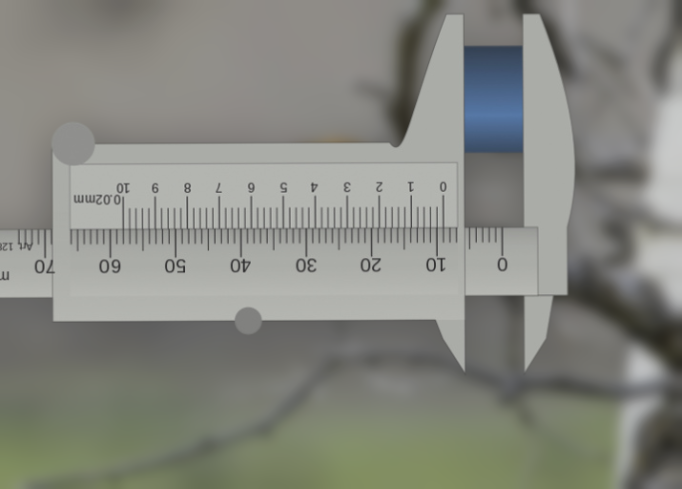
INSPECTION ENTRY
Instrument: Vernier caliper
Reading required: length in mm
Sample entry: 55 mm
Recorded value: 9.0 mm
